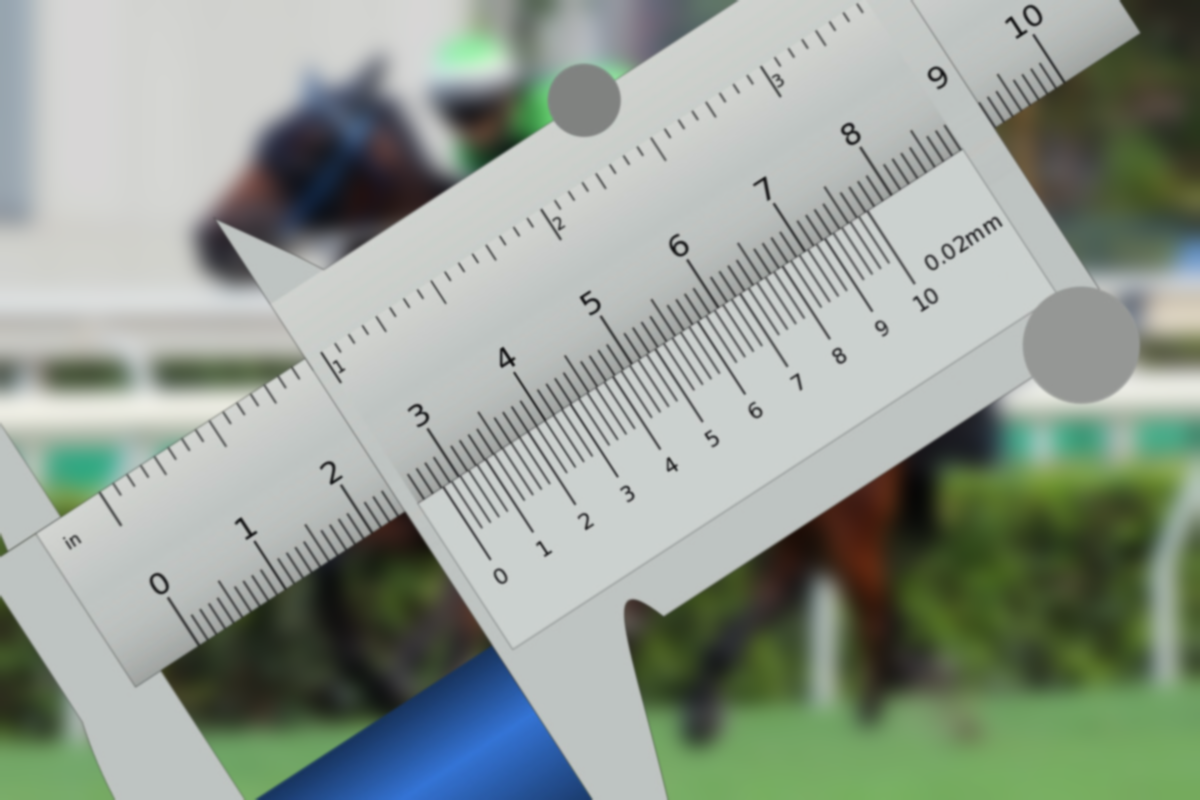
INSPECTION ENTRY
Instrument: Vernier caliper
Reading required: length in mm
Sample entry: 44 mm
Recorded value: 28.2 mm
